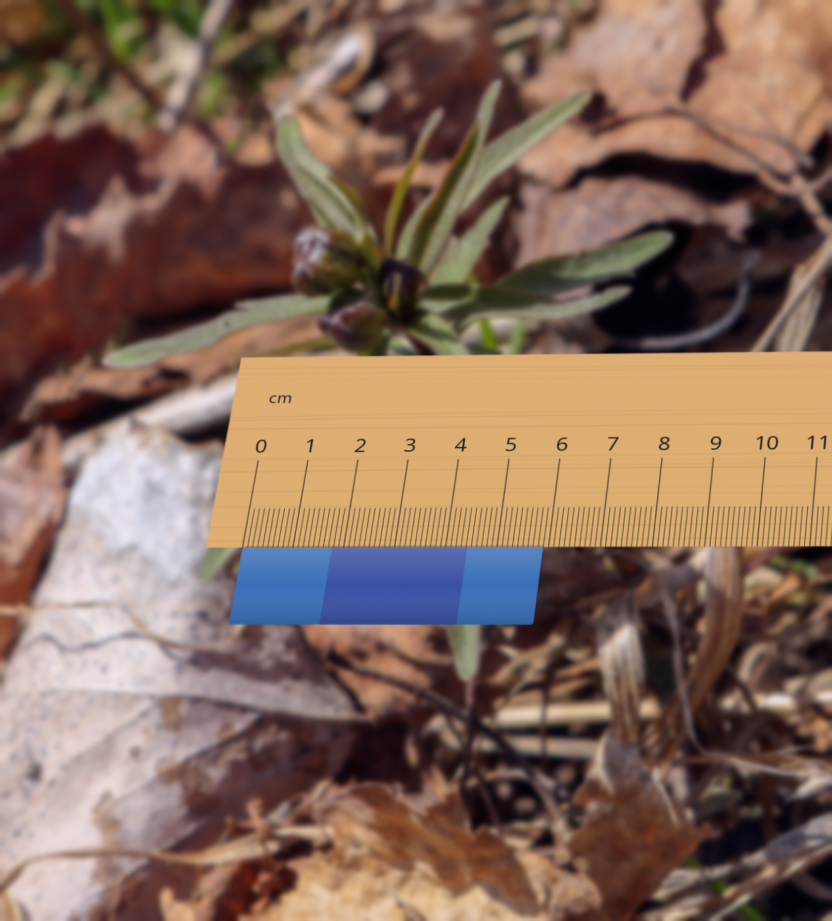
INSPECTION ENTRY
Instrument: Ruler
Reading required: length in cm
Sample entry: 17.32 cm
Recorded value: 5.9 cm
